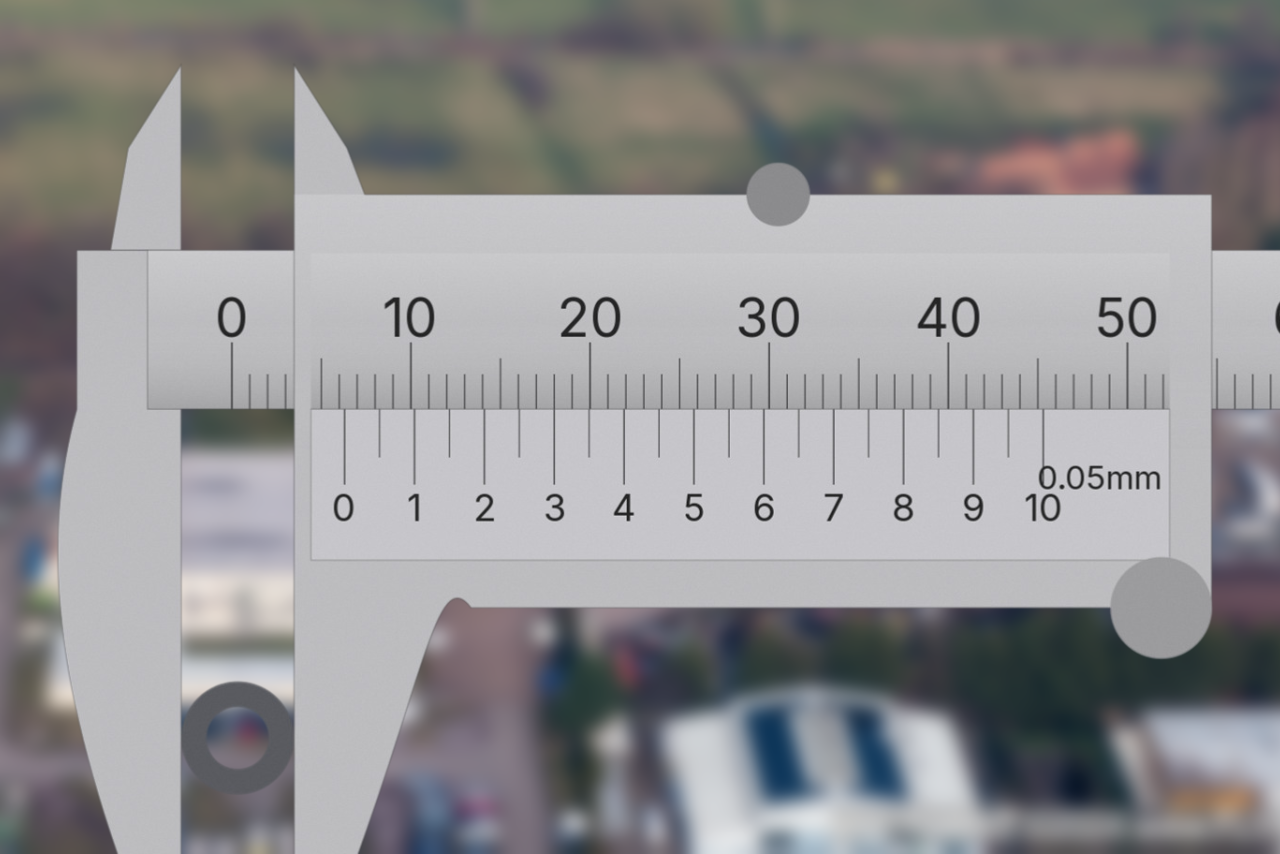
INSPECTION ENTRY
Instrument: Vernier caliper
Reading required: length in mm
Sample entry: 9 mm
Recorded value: 6.3 mm
